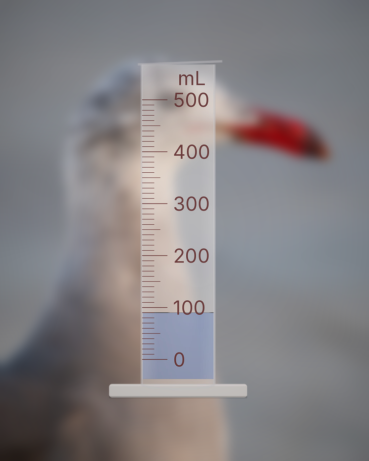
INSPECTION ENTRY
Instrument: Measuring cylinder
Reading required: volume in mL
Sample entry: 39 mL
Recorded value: 90 mL
